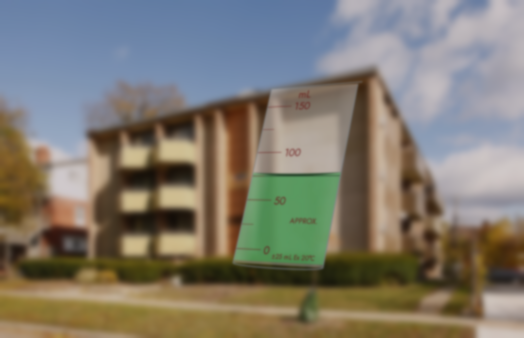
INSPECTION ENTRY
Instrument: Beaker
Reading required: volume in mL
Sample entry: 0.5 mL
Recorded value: 75 mL
